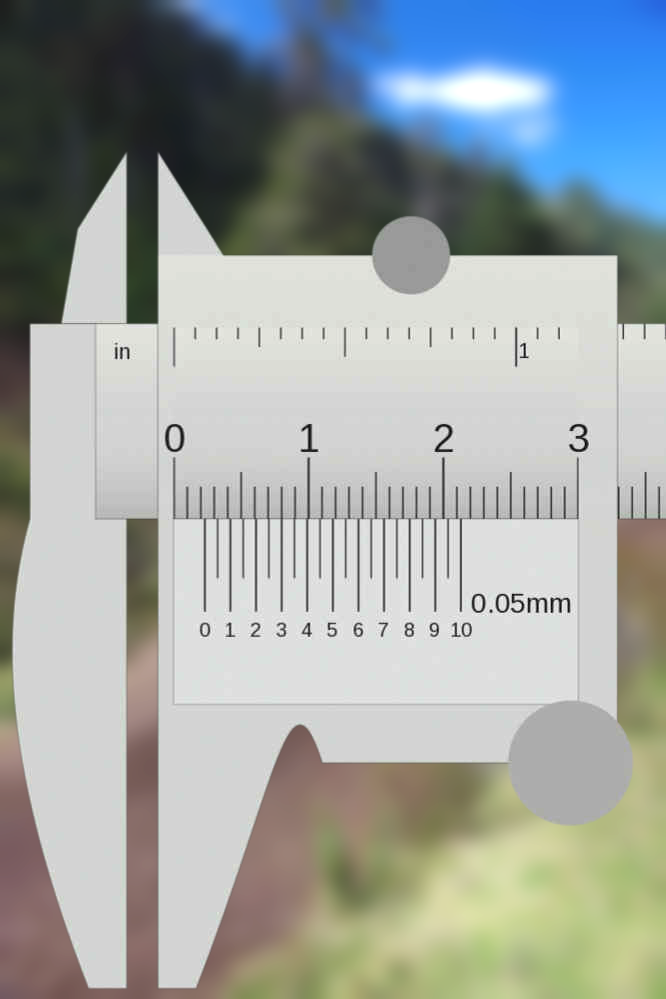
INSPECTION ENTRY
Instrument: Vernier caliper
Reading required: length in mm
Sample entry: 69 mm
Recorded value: 2.3 mm
